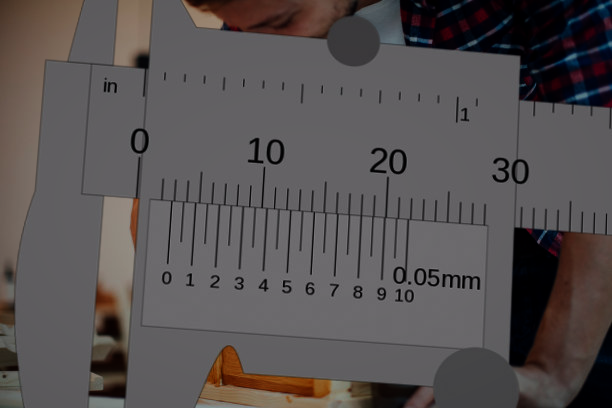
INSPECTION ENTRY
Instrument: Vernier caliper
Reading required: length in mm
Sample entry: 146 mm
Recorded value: 2.8 mm
